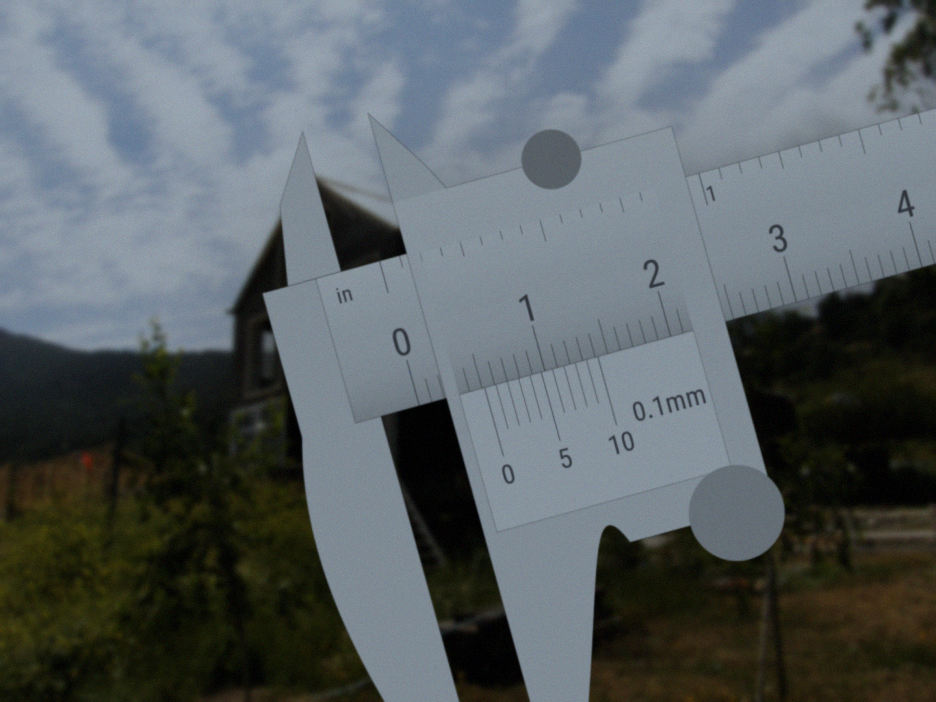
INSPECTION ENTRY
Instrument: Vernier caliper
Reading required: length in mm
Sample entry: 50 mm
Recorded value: 5.2 mm
